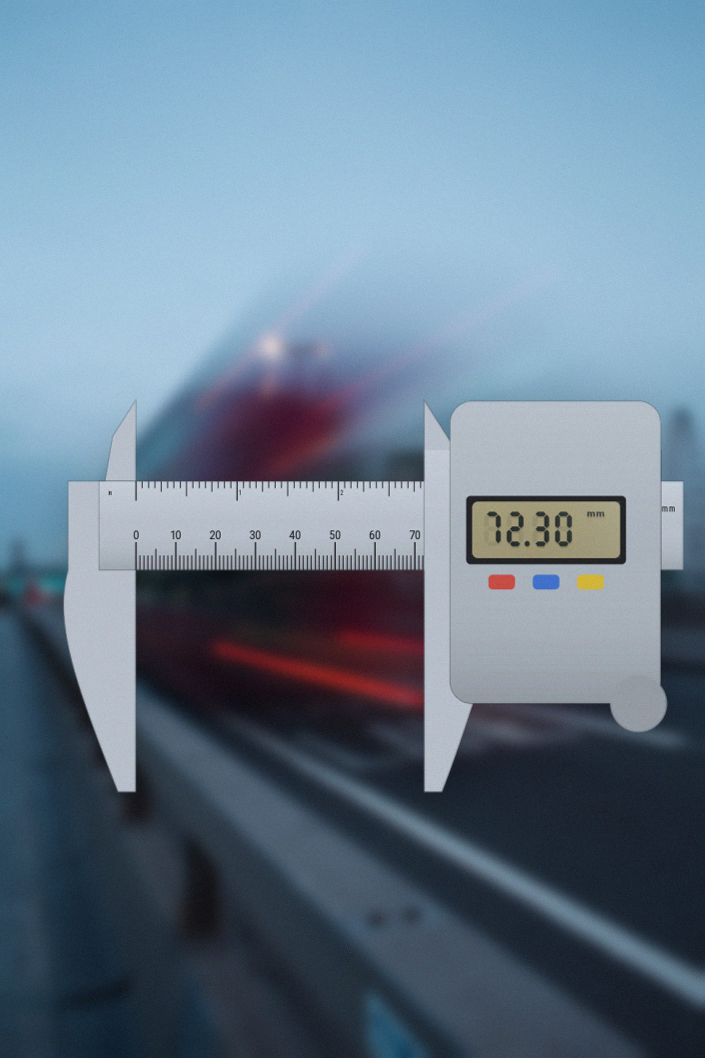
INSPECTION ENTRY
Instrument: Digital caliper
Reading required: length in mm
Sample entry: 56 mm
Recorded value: 72.30 mm
